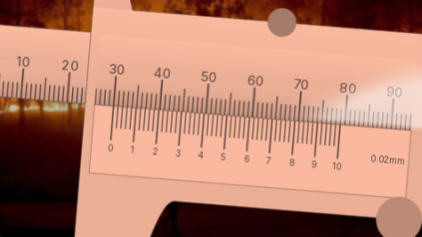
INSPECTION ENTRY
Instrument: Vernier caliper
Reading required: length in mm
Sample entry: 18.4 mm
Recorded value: 30.0 mm
